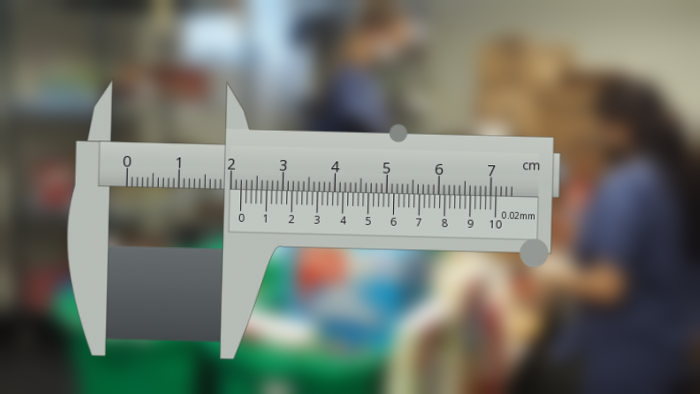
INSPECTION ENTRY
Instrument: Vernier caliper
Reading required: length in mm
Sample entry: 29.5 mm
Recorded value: 22.0 mm
